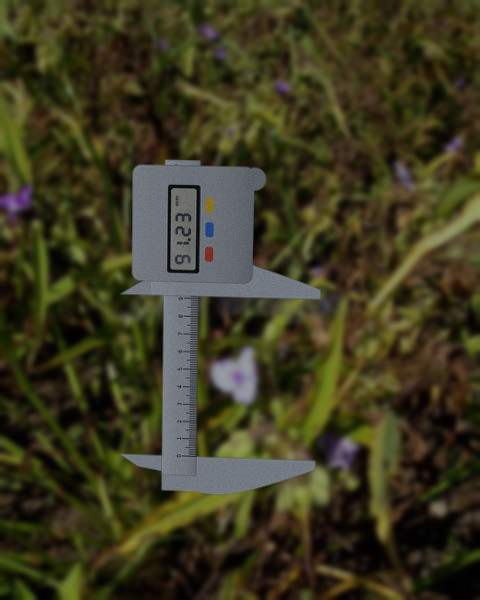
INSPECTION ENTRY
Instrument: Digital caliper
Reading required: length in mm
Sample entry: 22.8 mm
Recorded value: 91.23 mm
